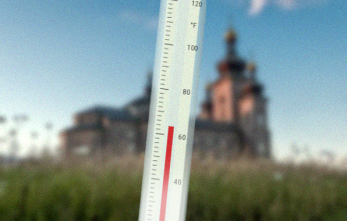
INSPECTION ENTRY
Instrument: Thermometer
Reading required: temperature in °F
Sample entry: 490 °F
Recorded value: 64 °F
